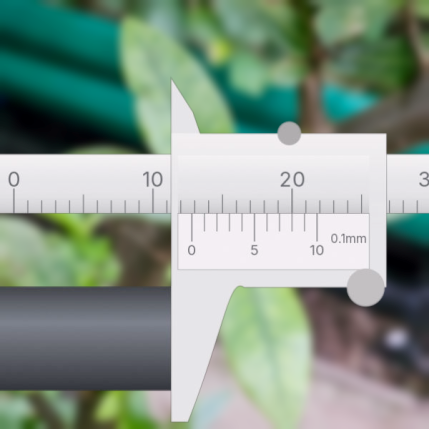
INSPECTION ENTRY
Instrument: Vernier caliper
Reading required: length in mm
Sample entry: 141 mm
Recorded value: 12.8 mm
